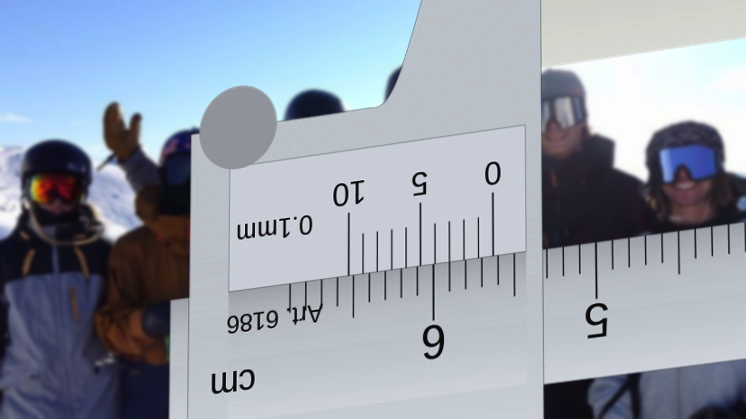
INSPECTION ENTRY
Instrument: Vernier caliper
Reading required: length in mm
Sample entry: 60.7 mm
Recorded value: 56.3 mm
